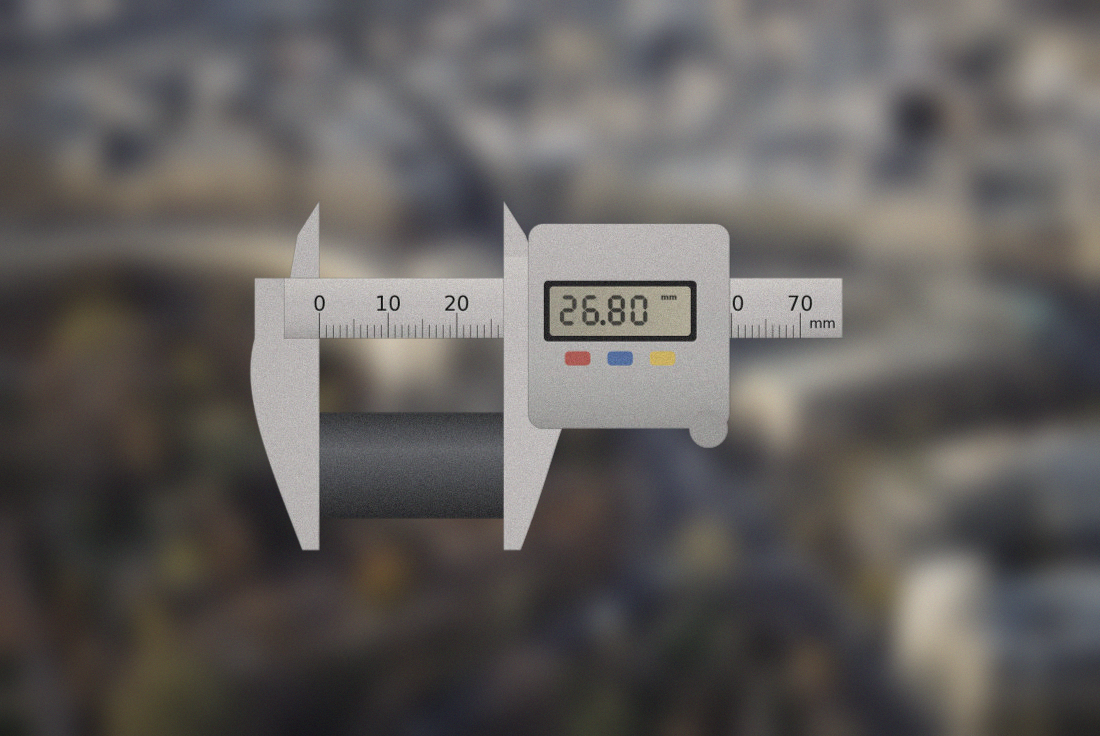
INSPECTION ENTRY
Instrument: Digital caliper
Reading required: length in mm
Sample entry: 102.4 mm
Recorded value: 26.80 mm
